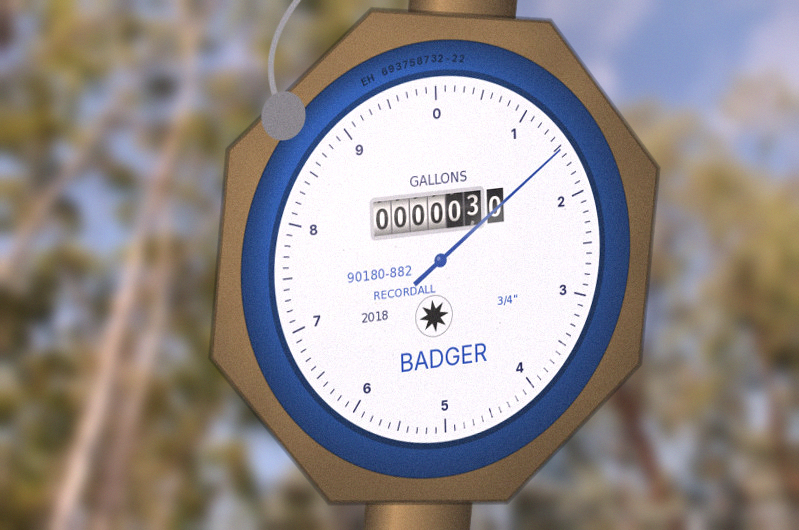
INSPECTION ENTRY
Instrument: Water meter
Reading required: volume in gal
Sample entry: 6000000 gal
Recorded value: 31.5 gal
